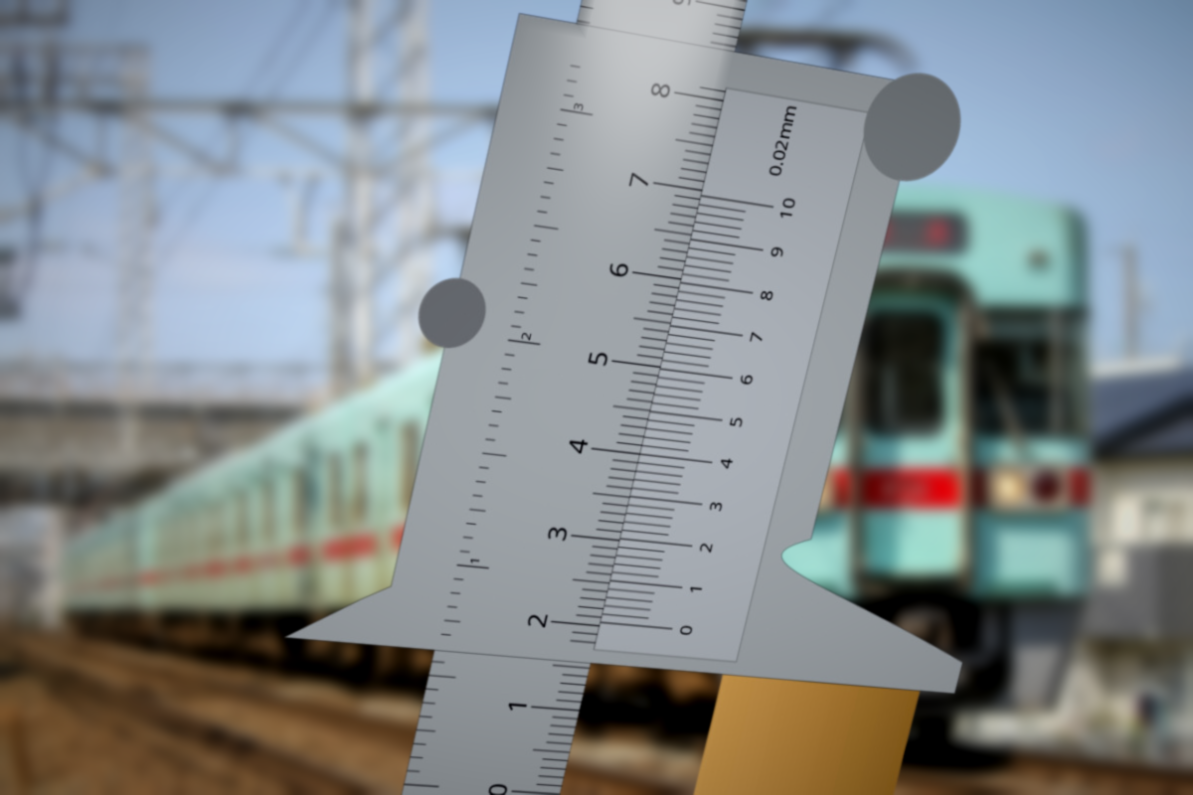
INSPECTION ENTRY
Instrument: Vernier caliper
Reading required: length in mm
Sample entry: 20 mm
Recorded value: 20.4 mm
